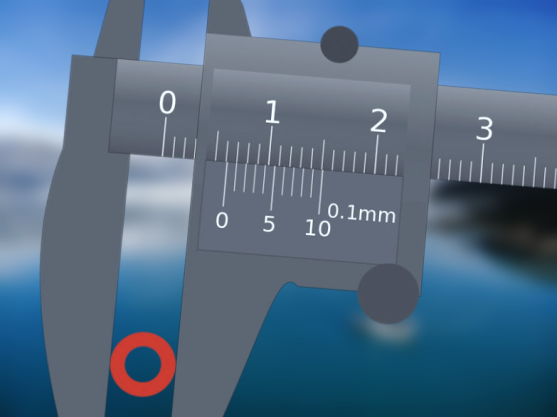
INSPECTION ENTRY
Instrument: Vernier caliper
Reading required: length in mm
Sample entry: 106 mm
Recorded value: 6.1 mm
